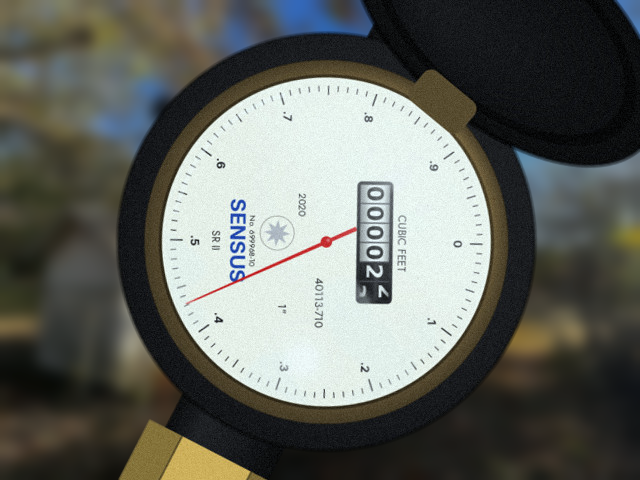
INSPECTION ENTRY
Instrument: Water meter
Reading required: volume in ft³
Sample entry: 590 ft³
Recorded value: 22.43 ft³
